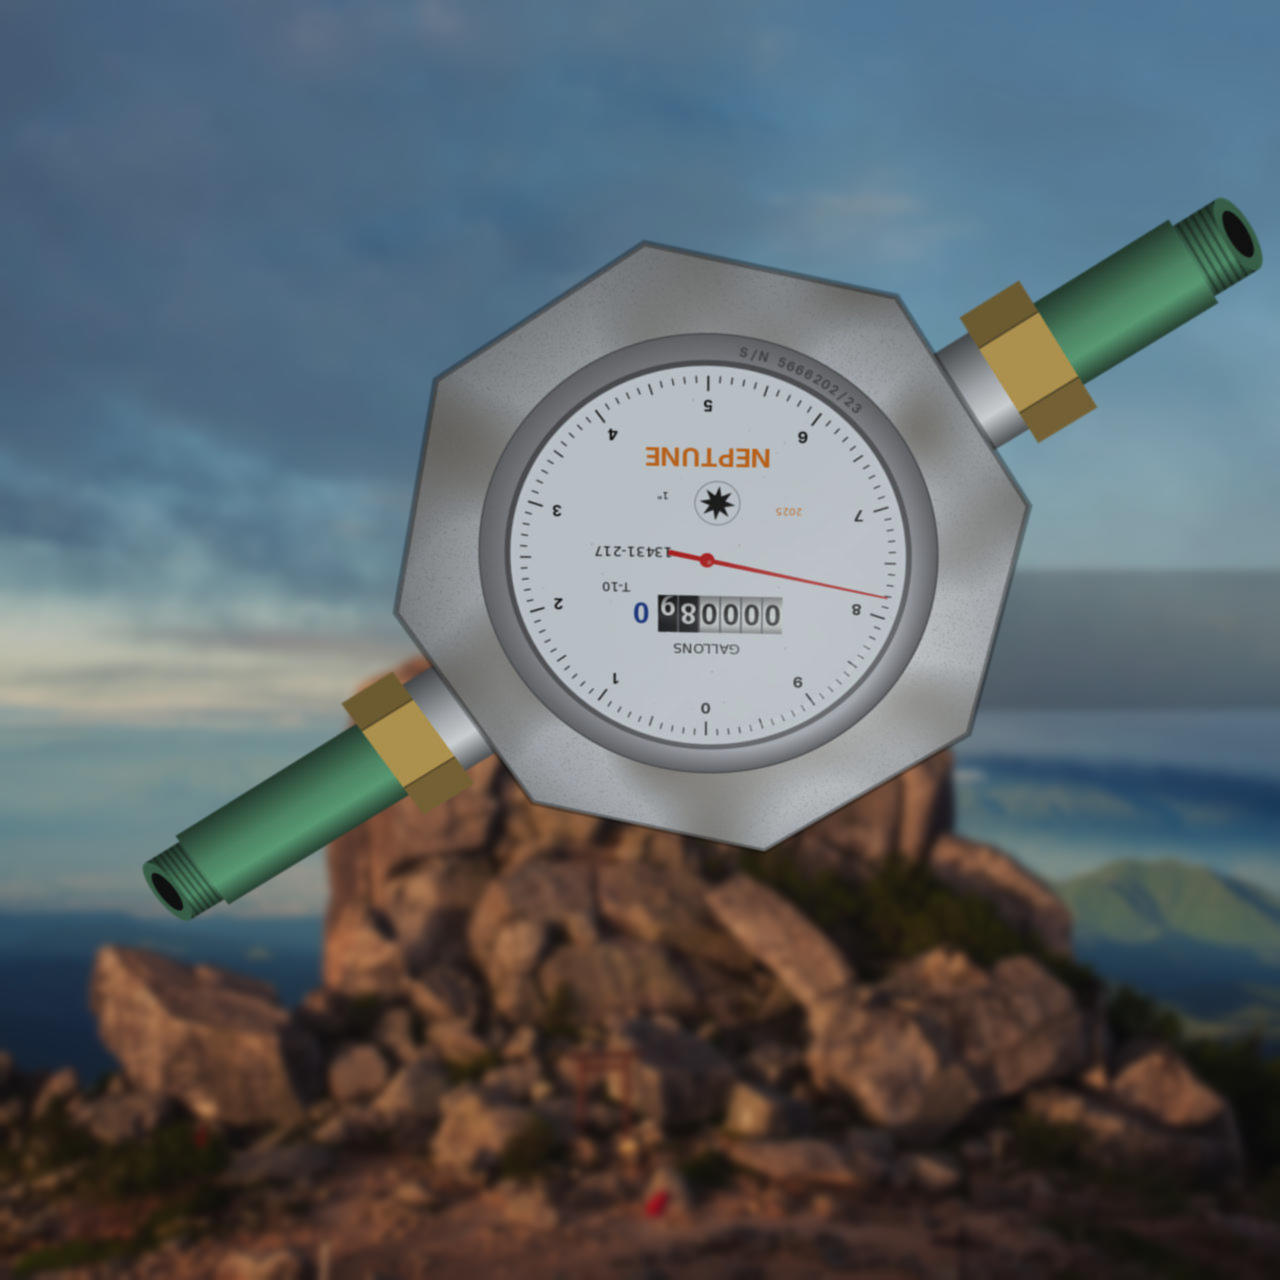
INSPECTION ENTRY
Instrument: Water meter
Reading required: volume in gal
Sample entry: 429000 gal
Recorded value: 887.8 gal
